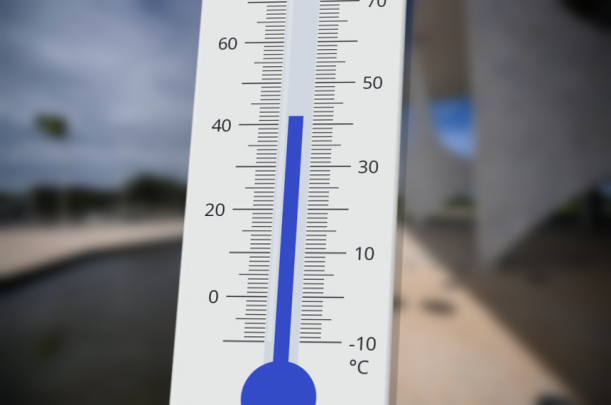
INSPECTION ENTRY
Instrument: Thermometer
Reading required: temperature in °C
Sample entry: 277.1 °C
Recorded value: 42 °C
